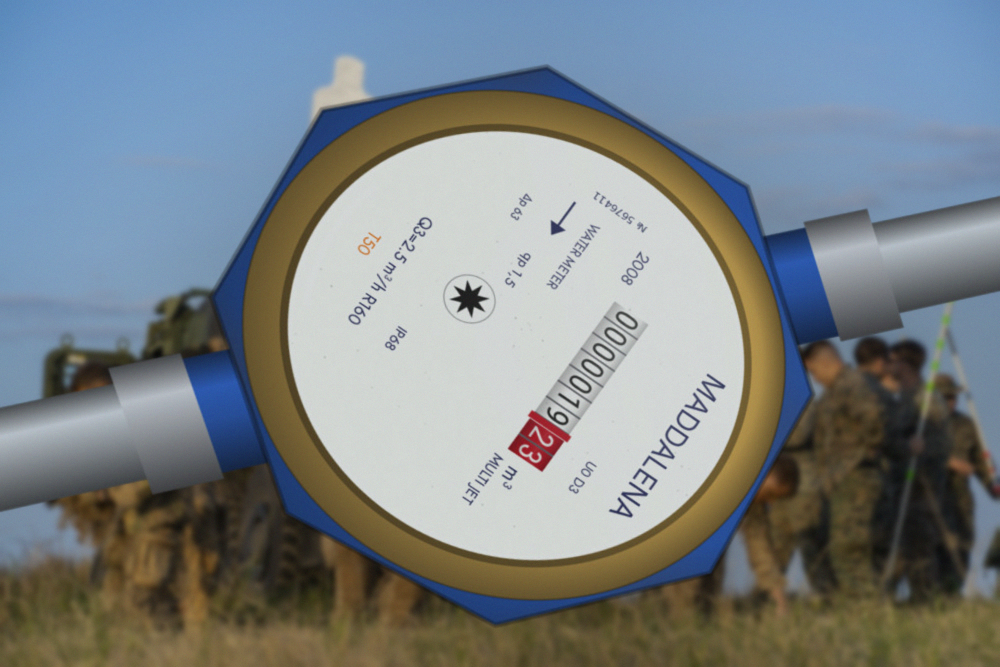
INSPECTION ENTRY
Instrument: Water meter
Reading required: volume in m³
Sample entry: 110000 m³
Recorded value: 19.23 m³
